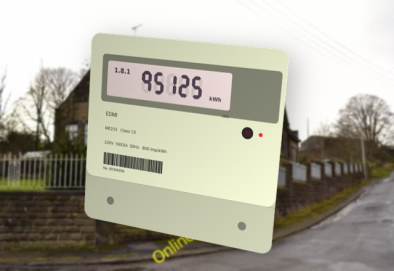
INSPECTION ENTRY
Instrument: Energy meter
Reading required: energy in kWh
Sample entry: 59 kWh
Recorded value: 95125 kWh
